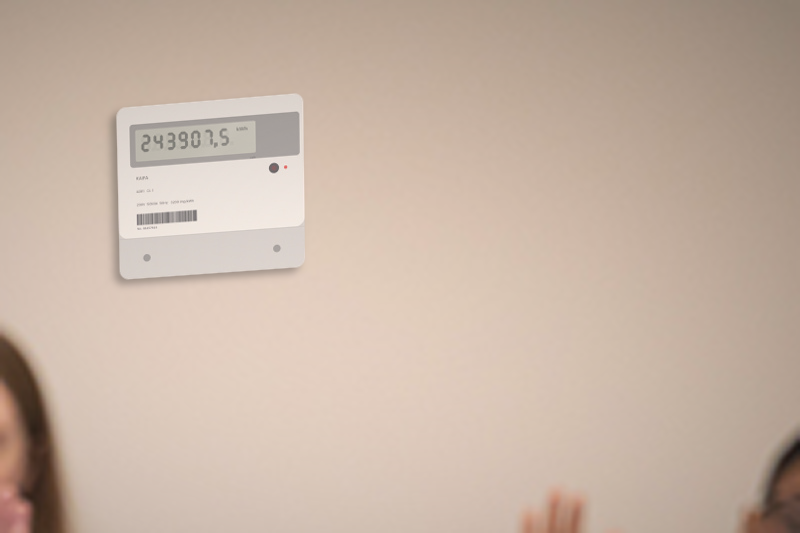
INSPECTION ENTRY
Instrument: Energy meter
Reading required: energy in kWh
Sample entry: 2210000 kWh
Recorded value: 243907.5 kWh
